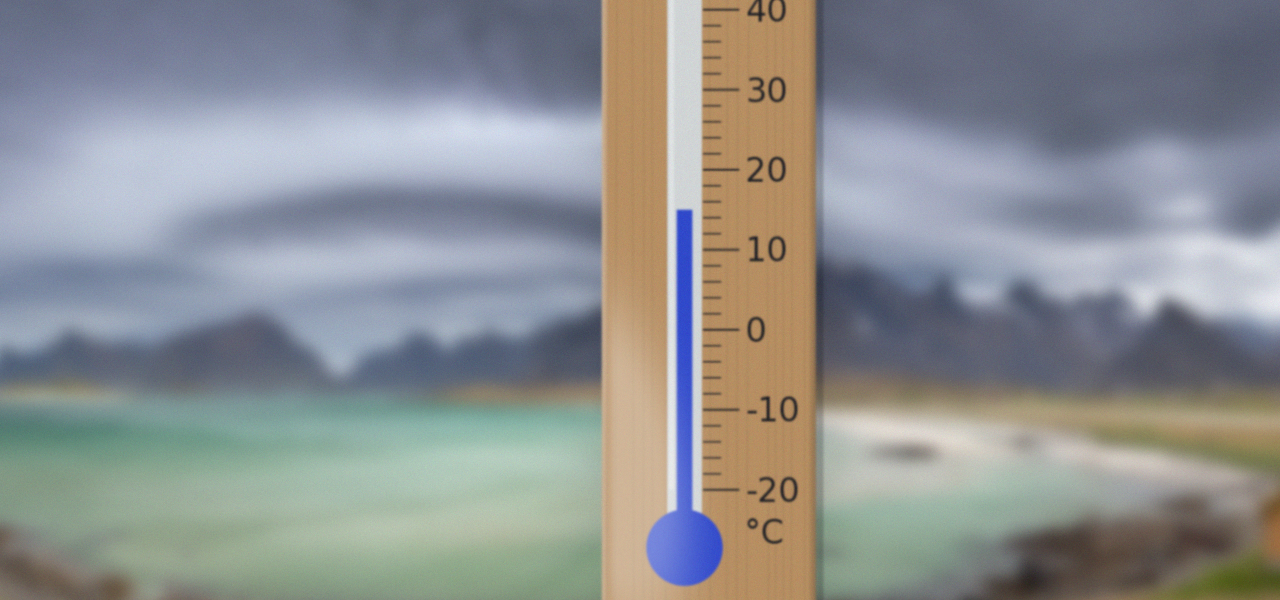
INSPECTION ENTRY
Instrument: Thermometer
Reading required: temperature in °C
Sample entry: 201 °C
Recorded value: 15 °C
